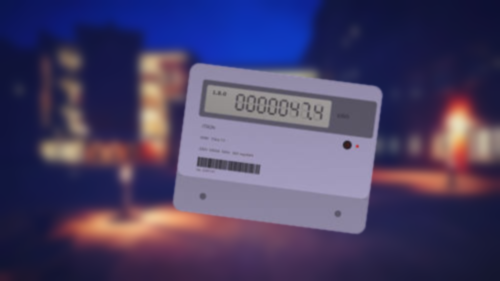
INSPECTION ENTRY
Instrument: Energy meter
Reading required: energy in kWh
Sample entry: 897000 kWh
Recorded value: 47.4 kWh
